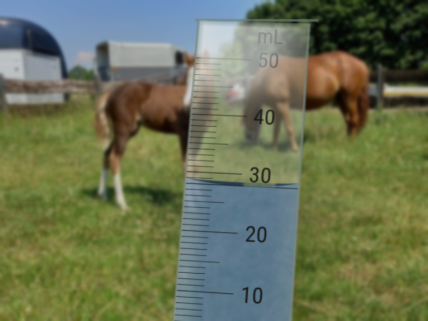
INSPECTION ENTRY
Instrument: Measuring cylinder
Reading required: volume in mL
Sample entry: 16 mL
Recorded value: 28 mL
